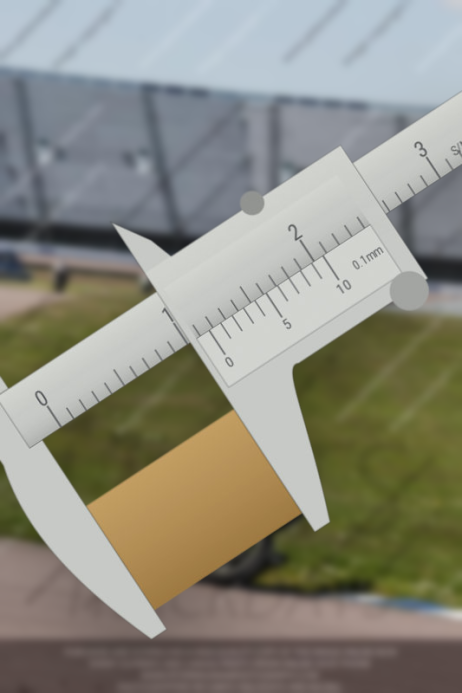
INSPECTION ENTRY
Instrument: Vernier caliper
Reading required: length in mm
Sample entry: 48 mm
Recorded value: 11.7 mm
